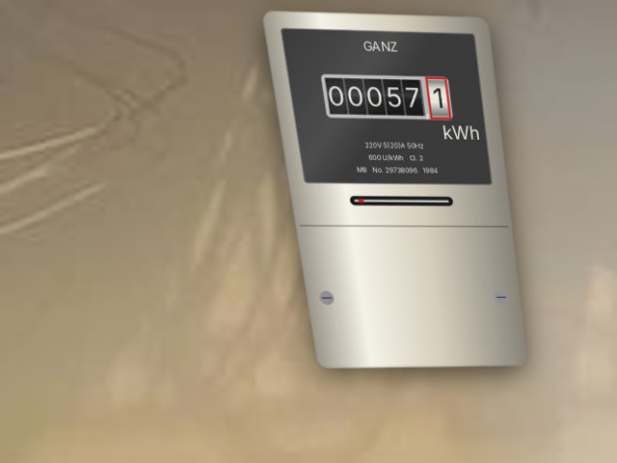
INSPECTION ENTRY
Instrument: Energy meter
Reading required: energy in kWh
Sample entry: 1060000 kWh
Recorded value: 57.1 kWh
